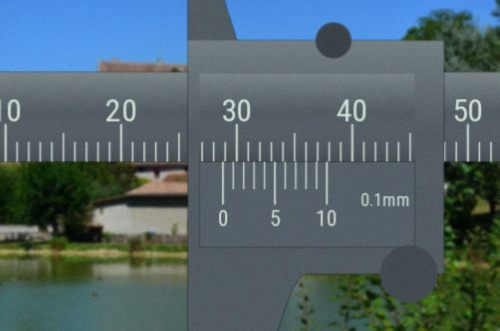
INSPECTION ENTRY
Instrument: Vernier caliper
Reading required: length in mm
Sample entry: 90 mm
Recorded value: 28.8 mm
